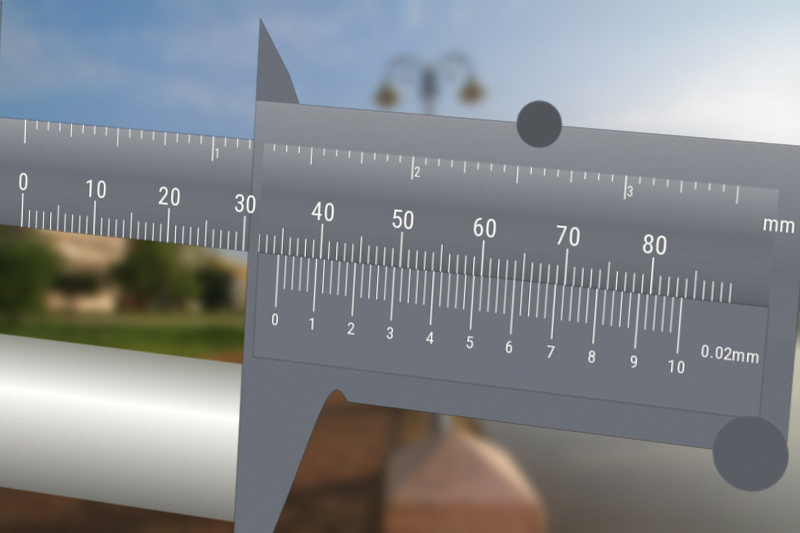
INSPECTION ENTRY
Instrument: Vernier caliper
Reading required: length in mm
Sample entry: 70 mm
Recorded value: 34.6 mm
